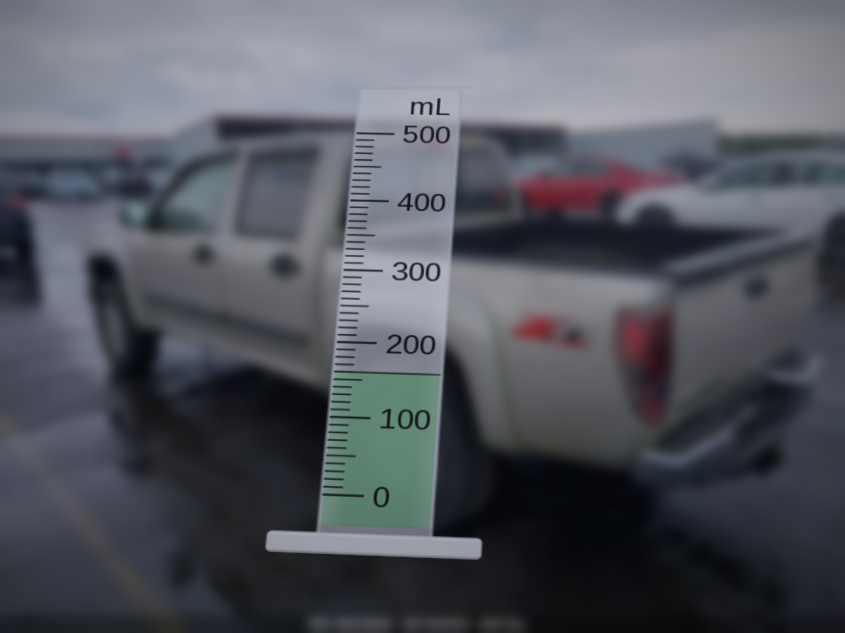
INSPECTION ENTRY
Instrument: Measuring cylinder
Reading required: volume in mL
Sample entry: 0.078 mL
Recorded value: 160 mL
